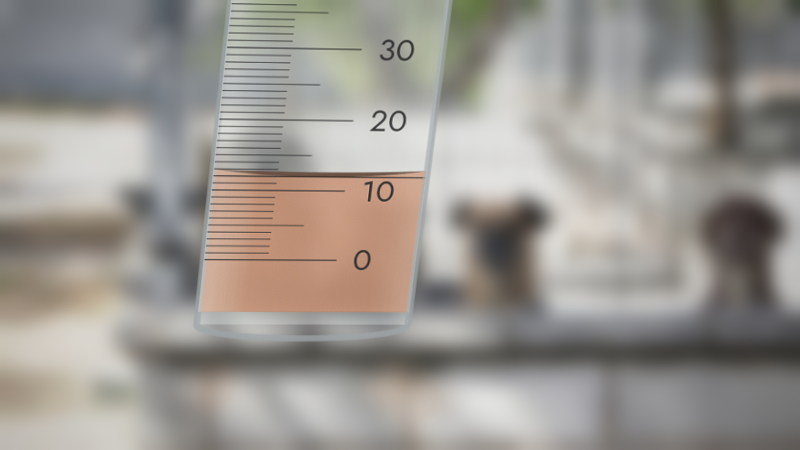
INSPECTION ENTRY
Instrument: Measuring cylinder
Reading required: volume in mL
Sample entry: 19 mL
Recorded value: 12 mL
